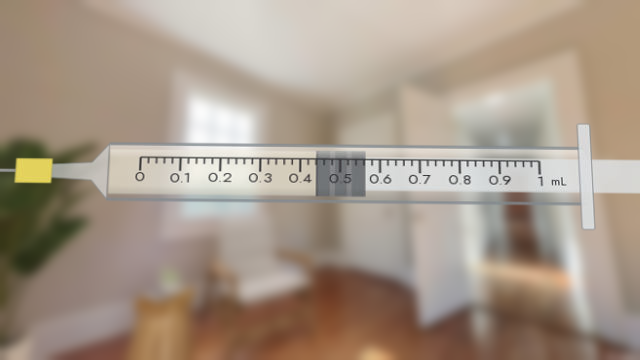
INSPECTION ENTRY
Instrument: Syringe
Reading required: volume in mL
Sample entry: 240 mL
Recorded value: 0.44 mL
